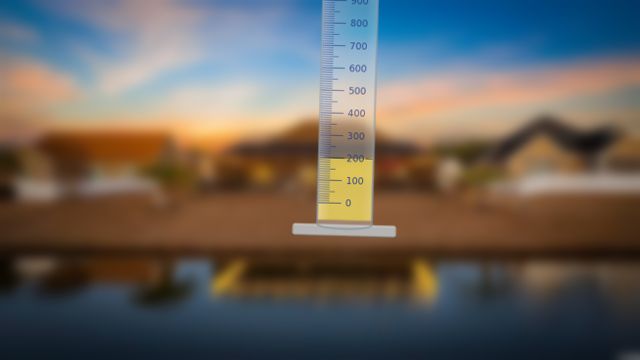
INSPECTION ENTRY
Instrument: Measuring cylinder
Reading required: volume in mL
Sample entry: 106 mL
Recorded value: 200 mL
